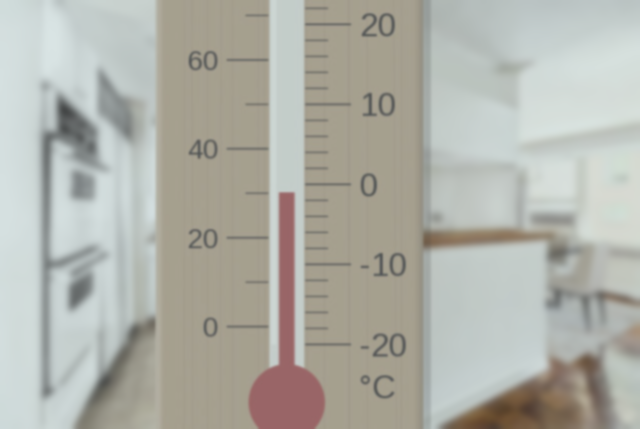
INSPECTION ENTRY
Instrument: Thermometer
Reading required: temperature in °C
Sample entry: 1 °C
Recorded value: -1 °C
